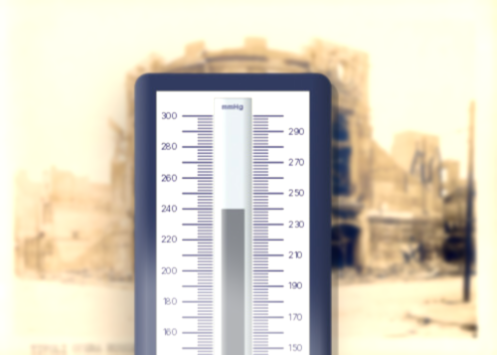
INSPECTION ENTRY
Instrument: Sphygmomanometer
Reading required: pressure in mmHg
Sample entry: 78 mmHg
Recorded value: 240 mmHg
